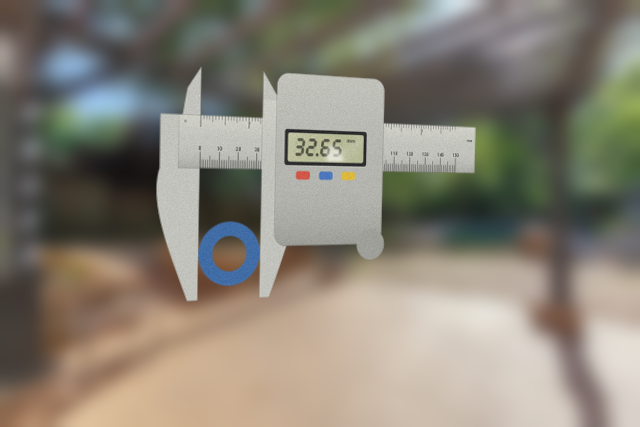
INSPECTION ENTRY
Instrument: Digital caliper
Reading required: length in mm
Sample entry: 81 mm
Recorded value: 32.65 mm
